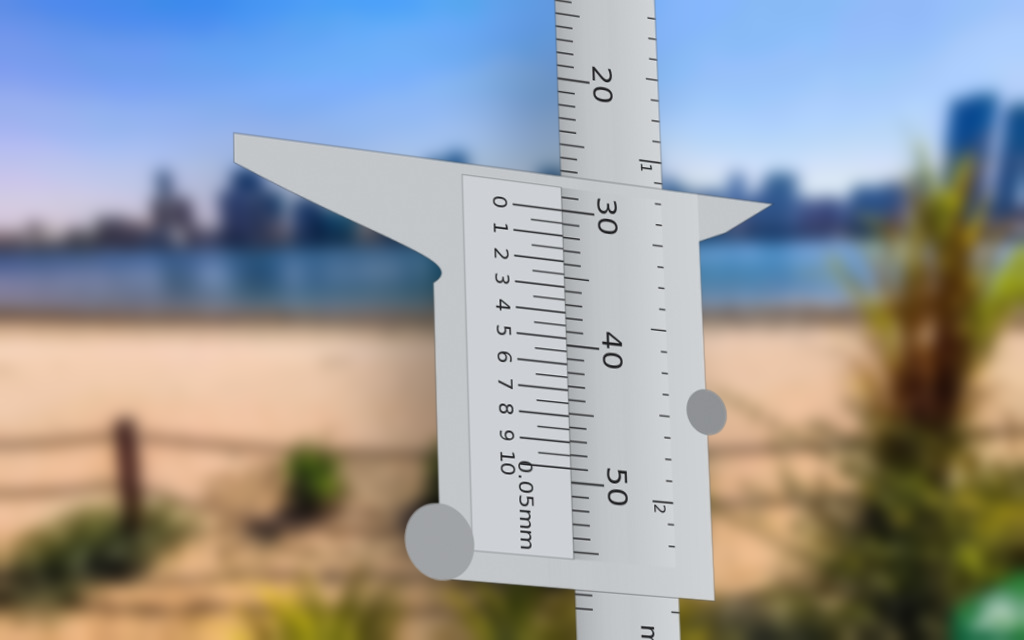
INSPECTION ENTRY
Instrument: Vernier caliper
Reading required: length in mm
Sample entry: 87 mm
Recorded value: 30.0 mm
